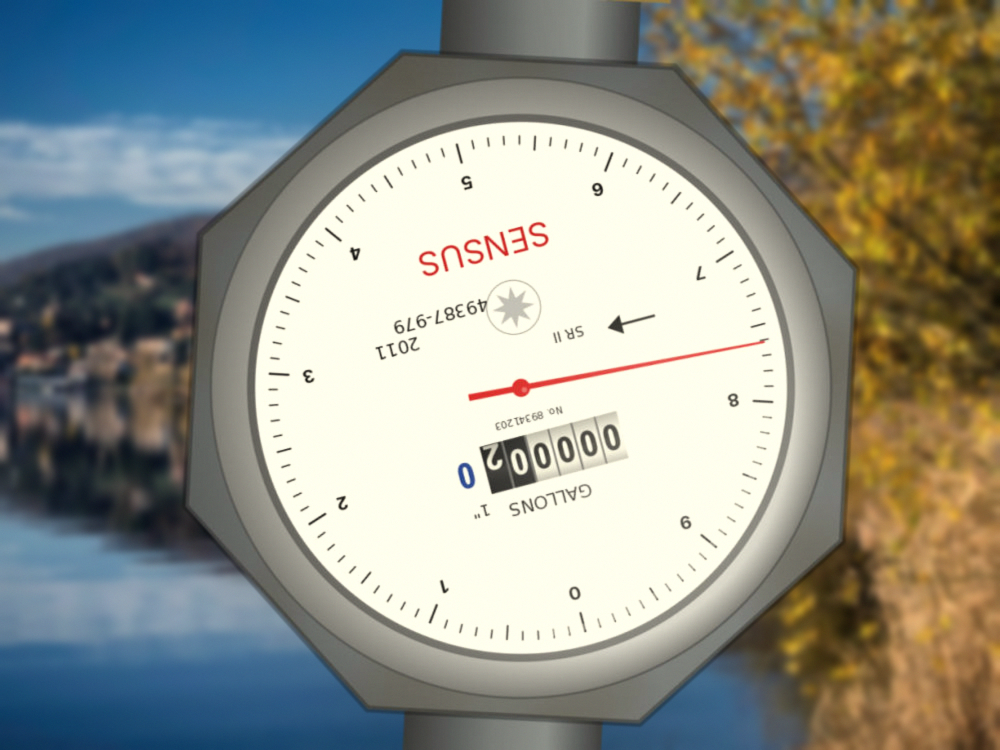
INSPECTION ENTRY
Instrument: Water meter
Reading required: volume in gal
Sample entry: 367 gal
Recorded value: 17.6 gal
